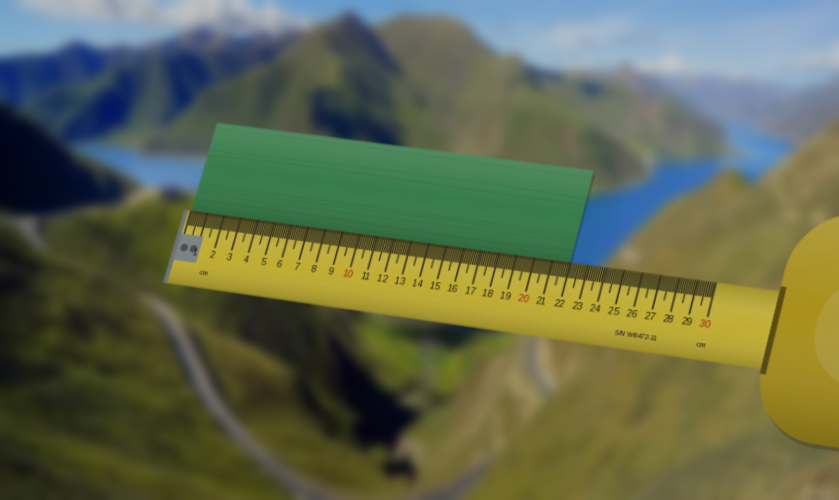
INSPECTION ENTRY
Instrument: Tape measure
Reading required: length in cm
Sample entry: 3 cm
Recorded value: 22 cm
